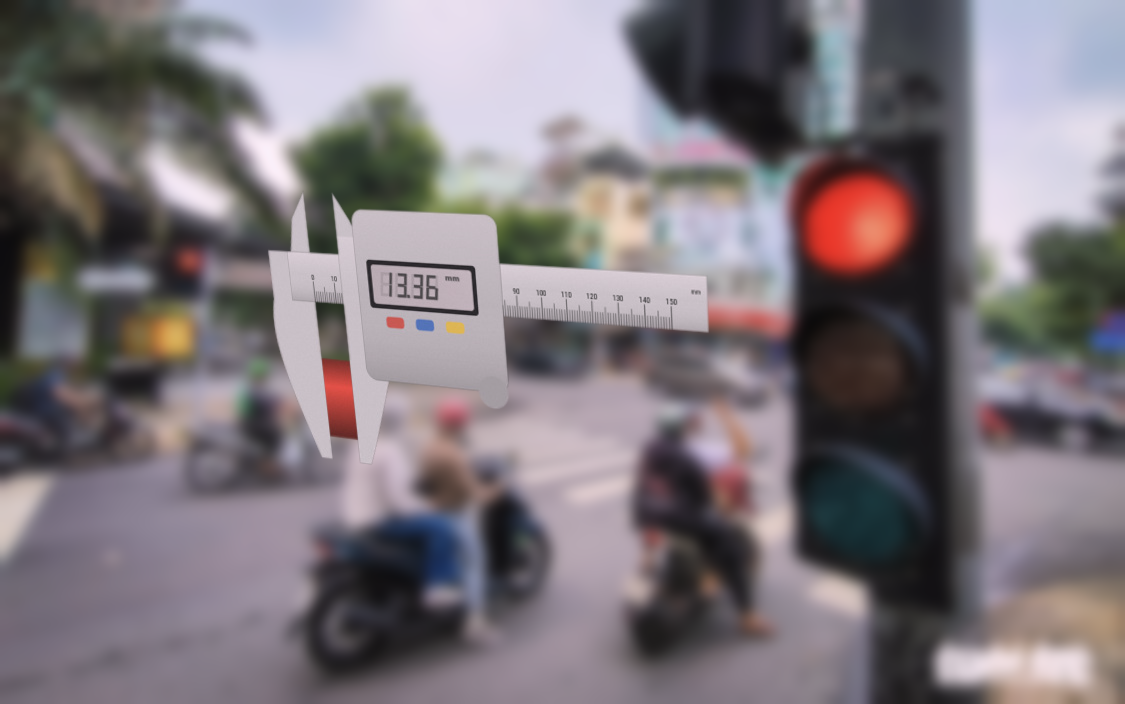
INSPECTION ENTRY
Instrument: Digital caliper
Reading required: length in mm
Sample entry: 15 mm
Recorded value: 13.36 mm
